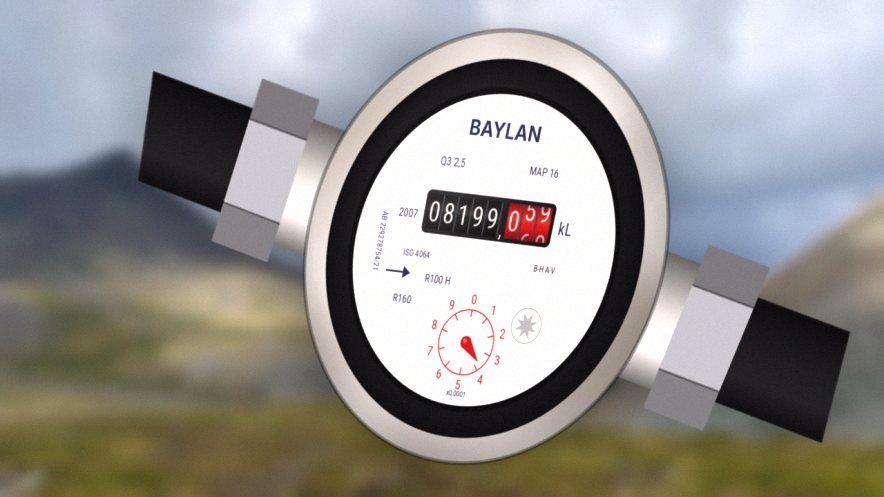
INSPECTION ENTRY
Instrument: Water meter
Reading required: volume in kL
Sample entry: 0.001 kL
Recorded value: 8199.0593 kL
